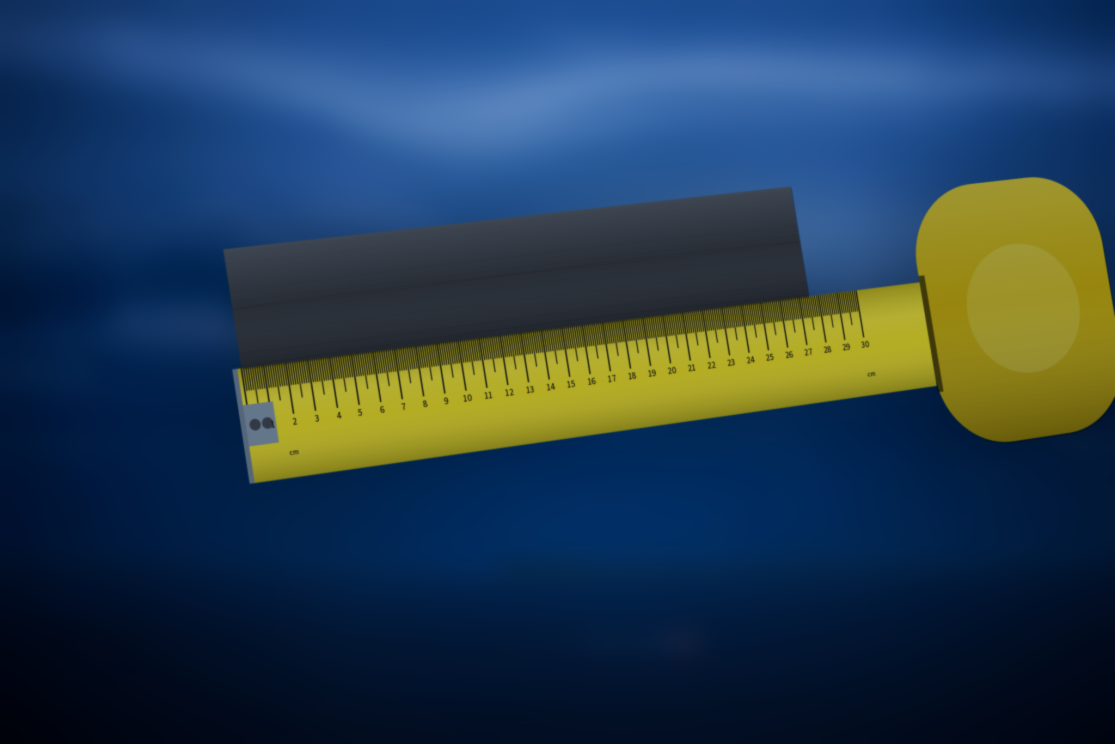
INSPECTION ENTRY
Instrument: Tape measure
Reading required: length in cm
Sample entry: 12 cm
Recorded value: 27.5 cm
